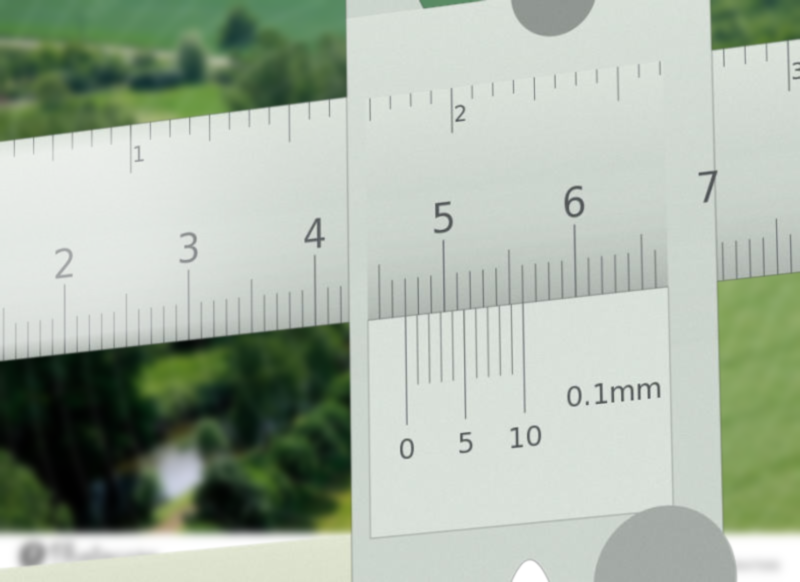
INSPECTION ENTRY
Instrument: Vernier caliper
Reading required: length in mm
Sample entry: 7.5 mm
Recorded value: 47.0 mm
